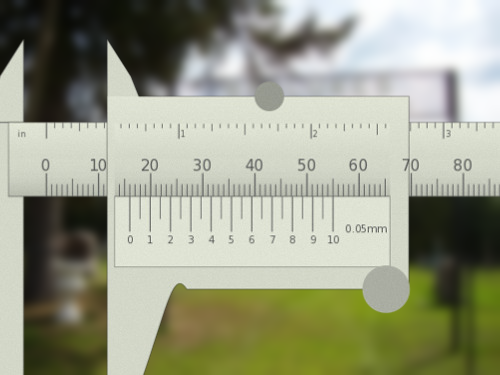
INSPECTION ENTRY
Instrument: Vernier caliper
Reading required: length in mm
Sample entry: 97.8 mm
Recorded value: 16.0 mm
